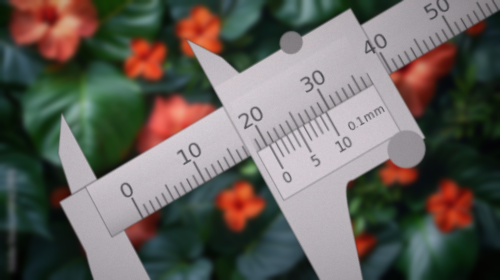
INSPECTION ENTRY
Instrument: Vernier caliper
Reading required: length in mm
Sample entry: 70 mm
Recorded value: 20.4 mm
